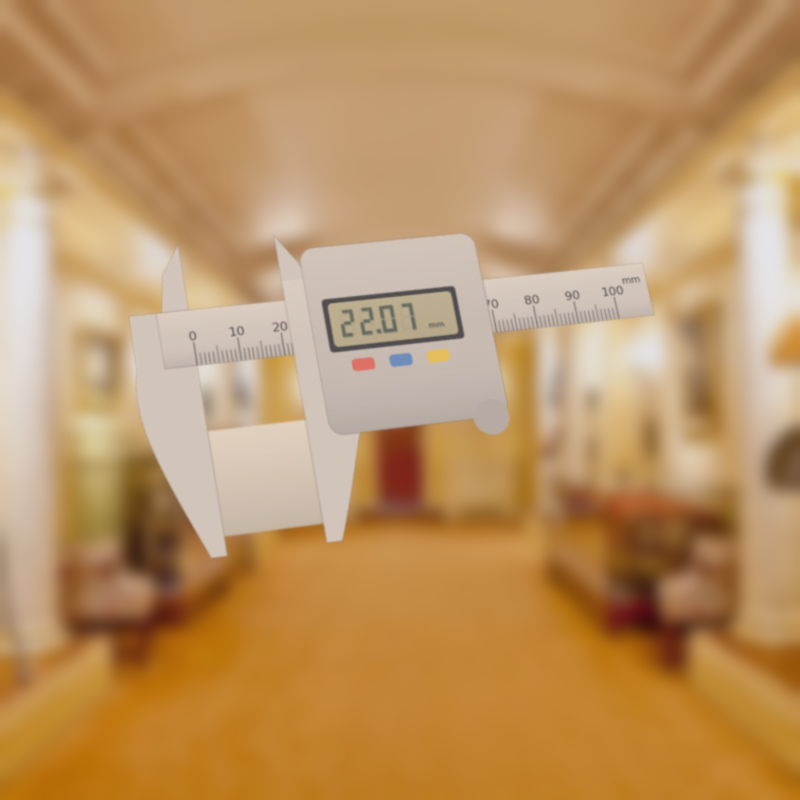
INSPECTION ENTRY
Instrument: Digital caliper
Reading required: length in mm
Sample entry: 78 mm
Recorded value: 22.07 mm
